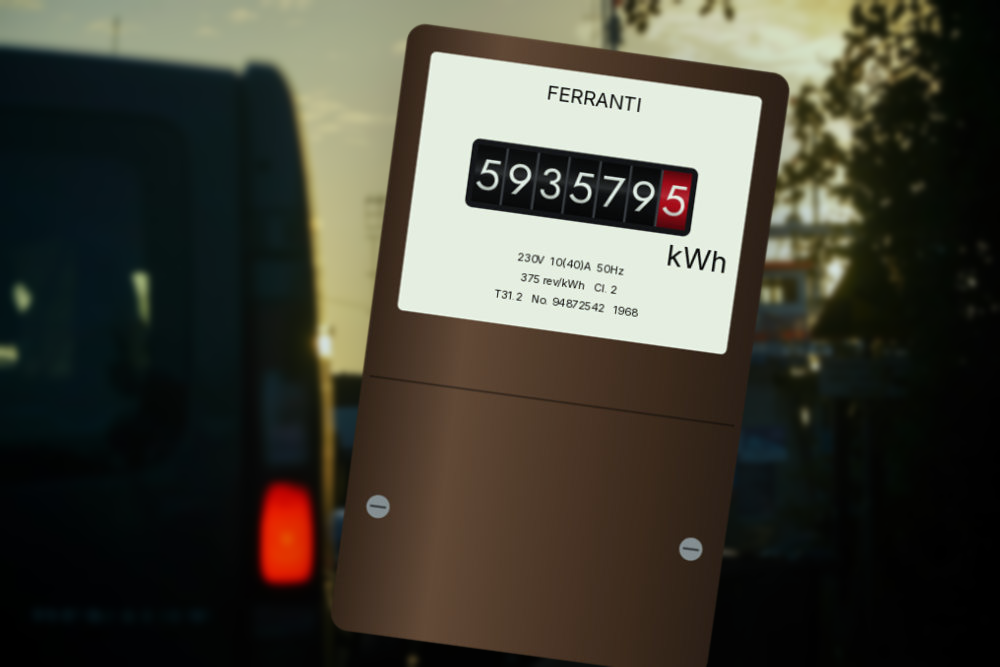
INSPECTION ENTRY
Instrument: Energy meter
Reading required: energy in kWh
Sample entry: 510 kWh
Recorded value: 593579.5 kWh
